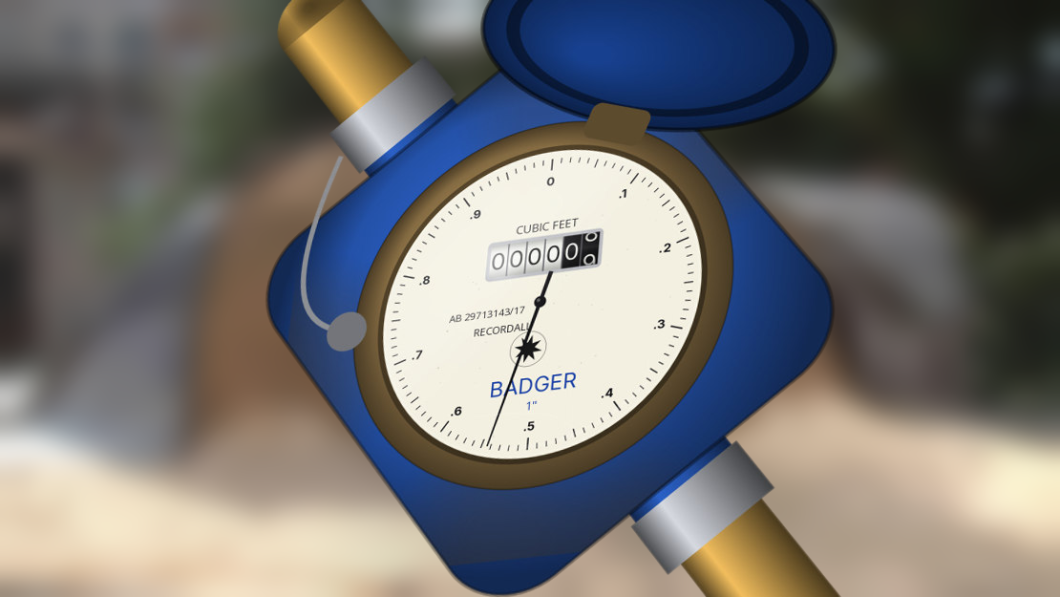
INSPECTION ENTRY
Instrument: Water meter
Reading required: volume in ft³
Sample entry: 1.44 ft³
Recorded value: 8.54 ft³
